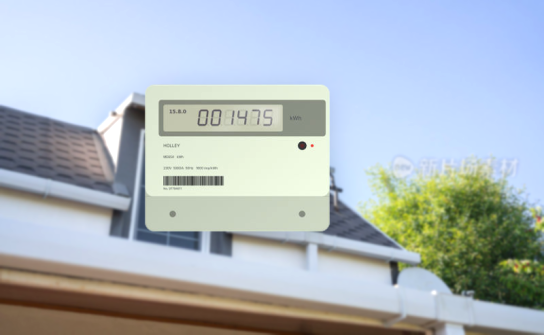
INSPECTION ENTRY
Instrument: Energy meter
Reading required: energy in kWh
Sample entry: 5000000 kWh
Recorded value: 1475 kWh
